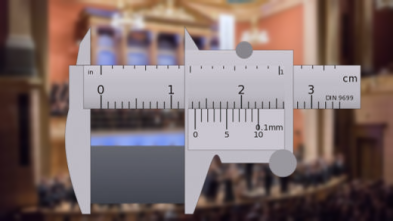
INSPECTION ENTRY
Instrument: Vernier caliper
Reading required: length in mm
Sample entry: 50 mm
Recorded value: 13.4 mm
